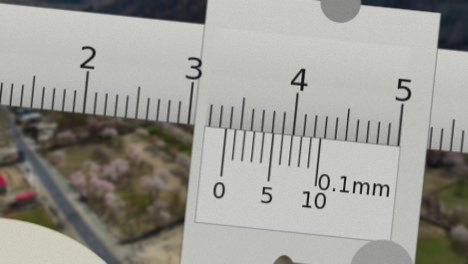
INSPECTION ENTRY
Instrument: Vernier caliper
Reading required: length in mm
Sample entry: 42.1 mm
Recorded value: 33.6 mm
